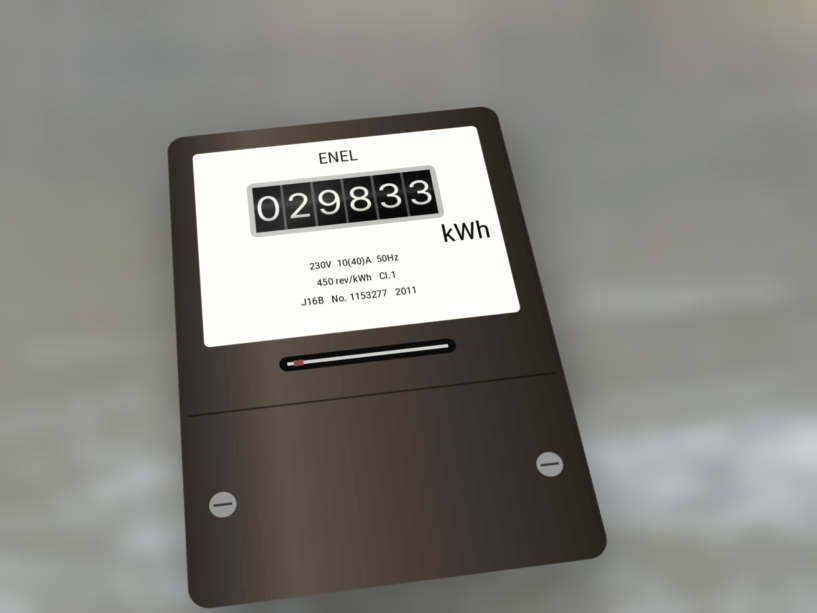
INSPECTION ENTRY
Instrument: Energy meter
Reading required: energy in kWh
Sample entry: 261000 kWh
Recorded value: 29833 kWh
